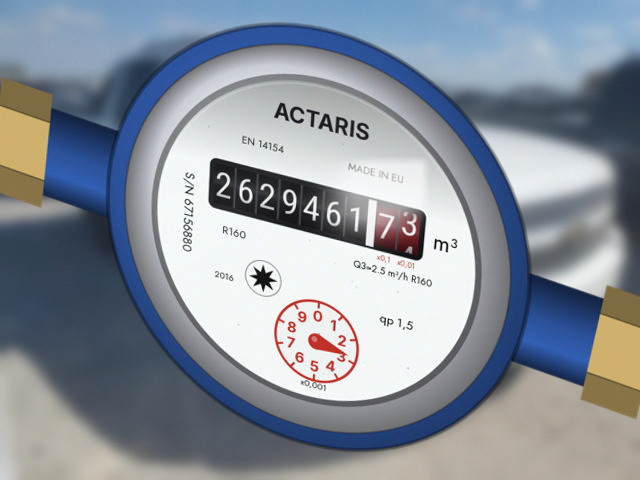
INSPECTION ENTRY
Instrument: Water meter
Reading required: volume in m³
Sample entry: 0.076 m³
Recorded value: 2629461.732 m³
